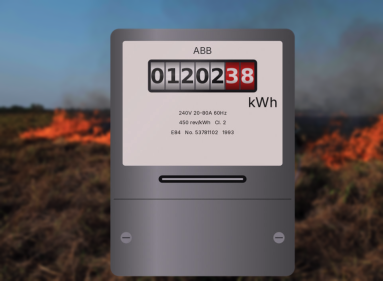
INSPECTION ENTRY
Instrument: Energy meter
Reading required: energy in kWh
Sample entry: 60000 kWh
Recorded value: 1202.38 kWh
